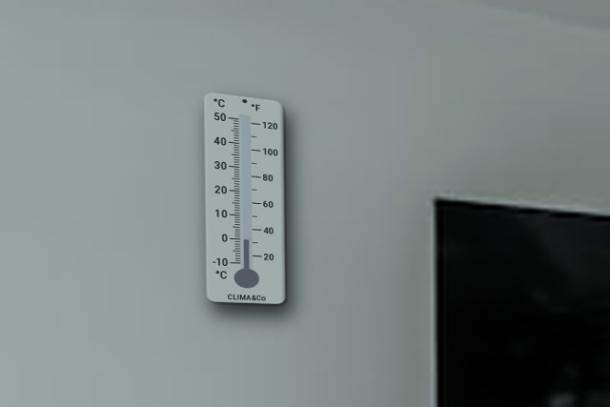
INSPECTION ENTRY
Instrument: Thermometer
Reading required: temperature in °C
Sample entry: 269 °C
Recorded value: 0 °C
